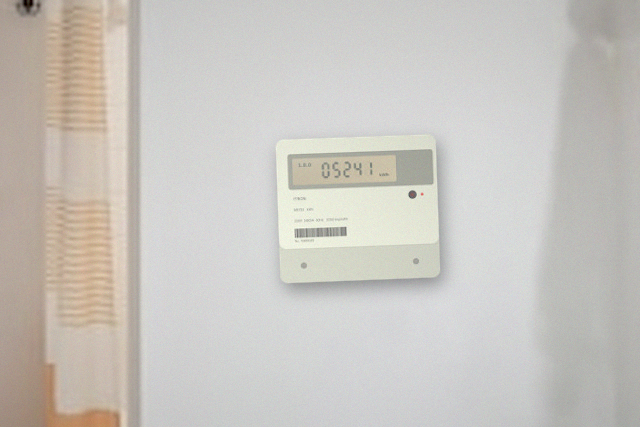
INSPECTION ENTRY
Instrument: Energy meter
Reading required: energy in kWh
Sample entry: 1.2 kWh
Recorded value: 5241 kWh
